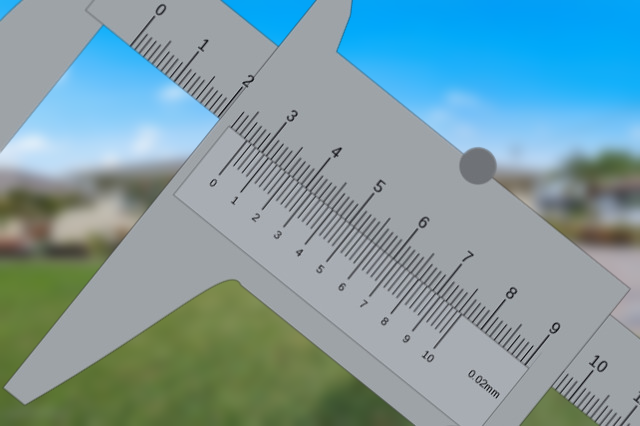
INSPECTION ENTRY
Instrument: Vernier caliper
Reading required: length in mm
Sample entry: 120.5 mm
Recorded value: 26.6 mm
